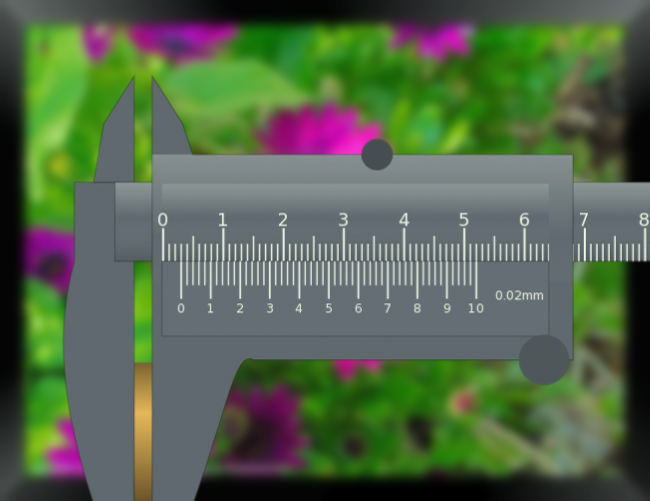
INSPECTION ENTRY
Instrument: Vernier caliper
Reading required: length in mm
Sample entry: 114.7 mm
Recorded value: 3.0 mm
